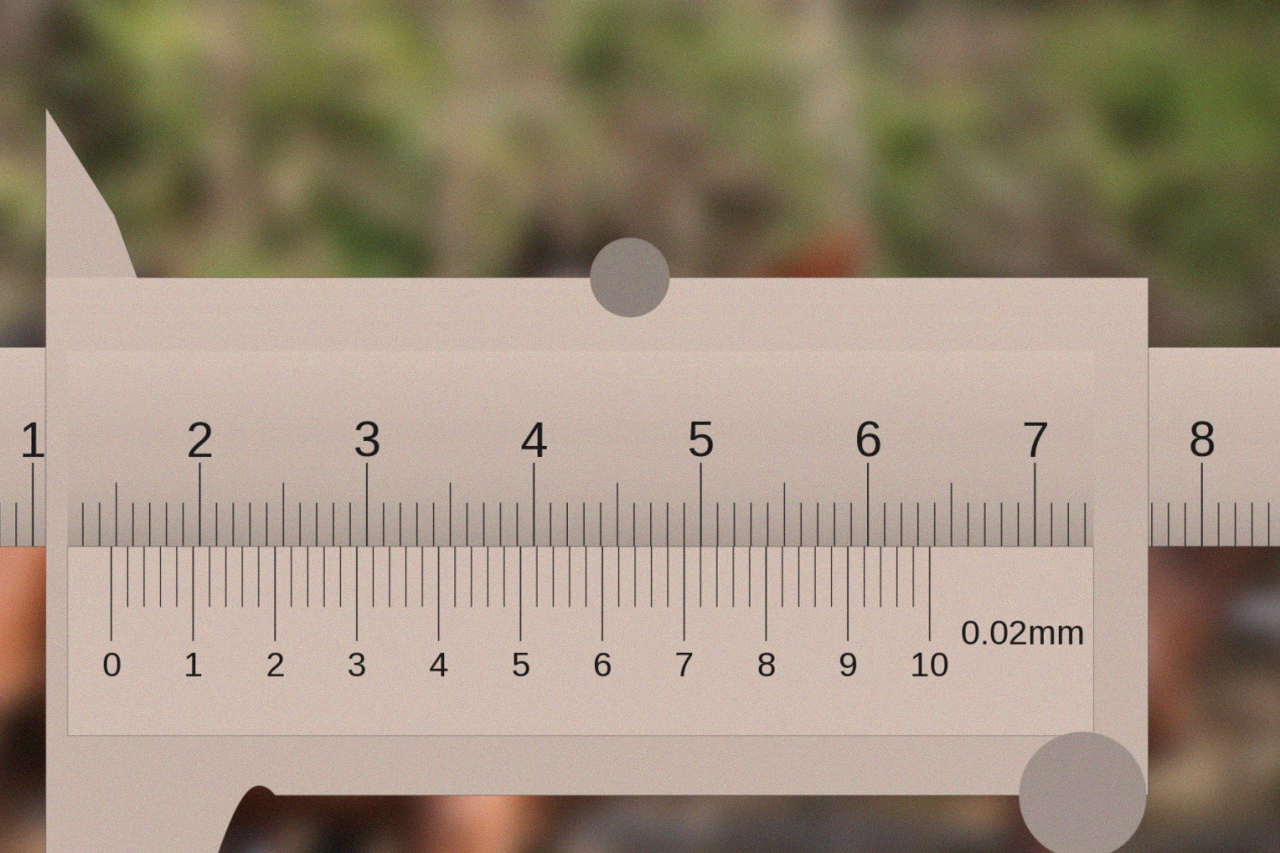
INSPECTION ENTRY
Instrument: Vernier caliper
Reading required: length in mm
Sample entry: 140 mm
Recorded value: 14.7 mm
